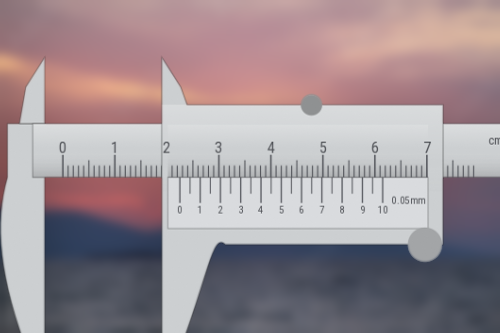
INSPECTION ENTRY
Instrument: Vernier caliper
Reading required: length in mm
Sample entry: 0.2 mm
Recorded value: 22.5 mm
